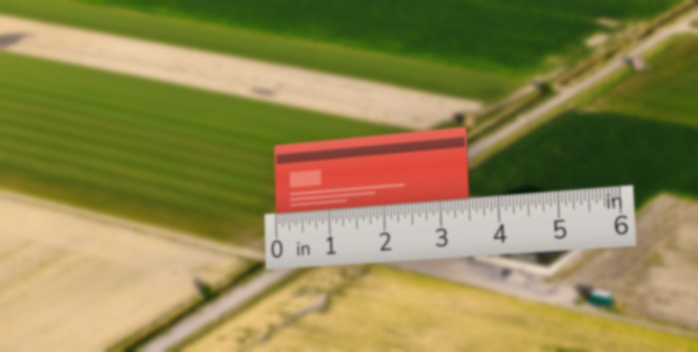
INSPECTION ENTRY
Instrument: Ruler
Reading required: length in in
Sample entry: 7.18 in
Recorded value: 3.5 in
